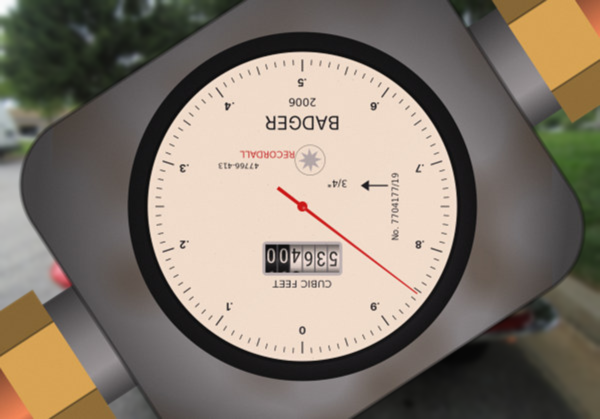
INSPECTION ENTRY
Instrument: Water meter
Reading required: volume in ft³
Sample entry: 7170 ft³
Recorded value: 536399.85 ft³
